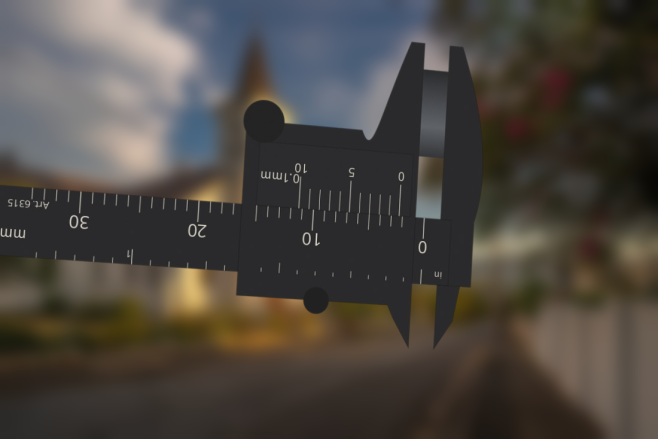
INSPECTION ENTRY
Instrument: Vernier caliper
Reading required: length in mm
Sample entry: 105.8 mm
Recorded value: 2.3 mm
